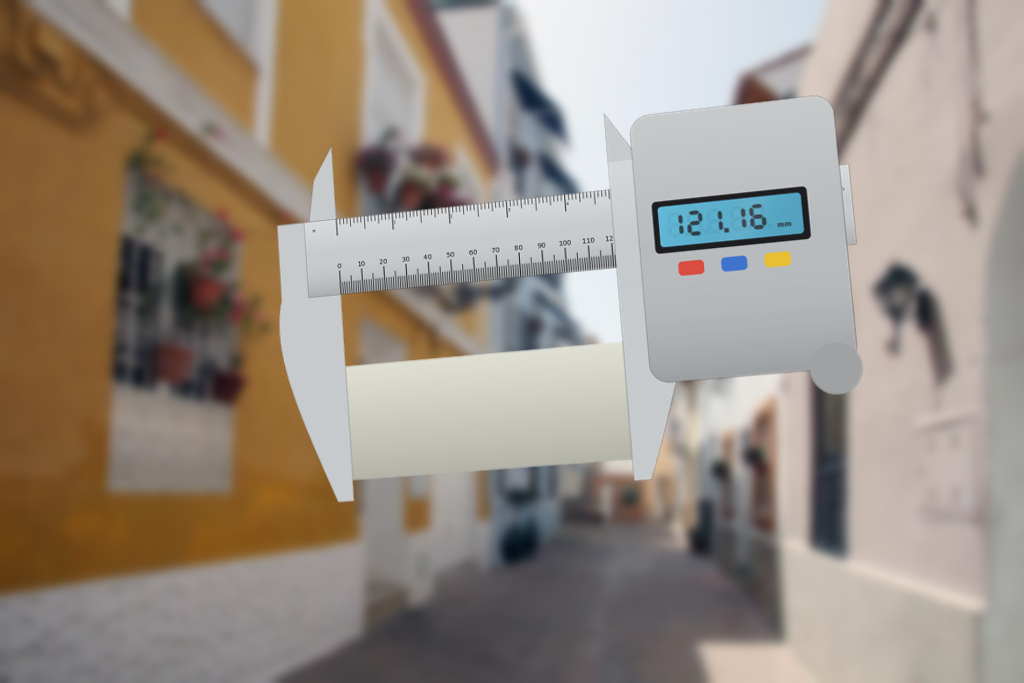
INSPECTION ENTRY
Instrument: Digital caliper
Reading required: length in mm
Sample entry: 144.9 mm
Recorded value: 121.16 mm
